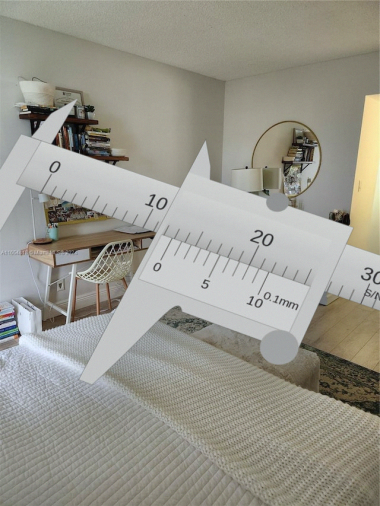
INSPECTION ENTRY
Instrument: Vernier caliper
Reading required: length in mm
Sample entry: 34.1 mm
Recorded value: 12.8 mm
